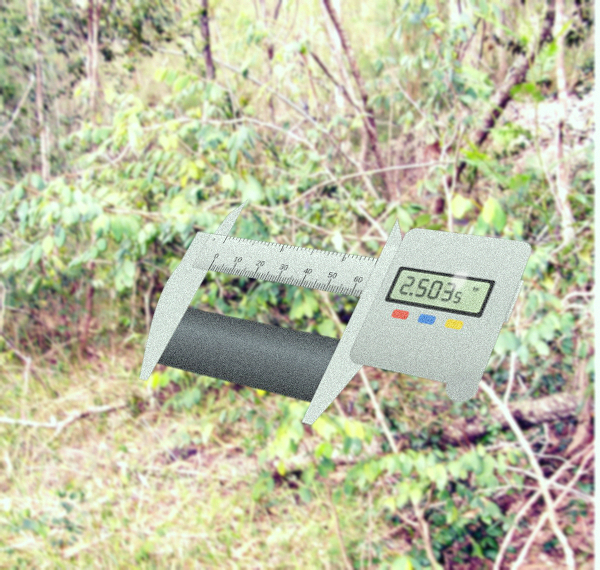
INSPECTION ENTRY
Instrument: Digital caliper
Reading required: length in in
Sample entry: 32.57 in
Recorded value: 2.5035 in
